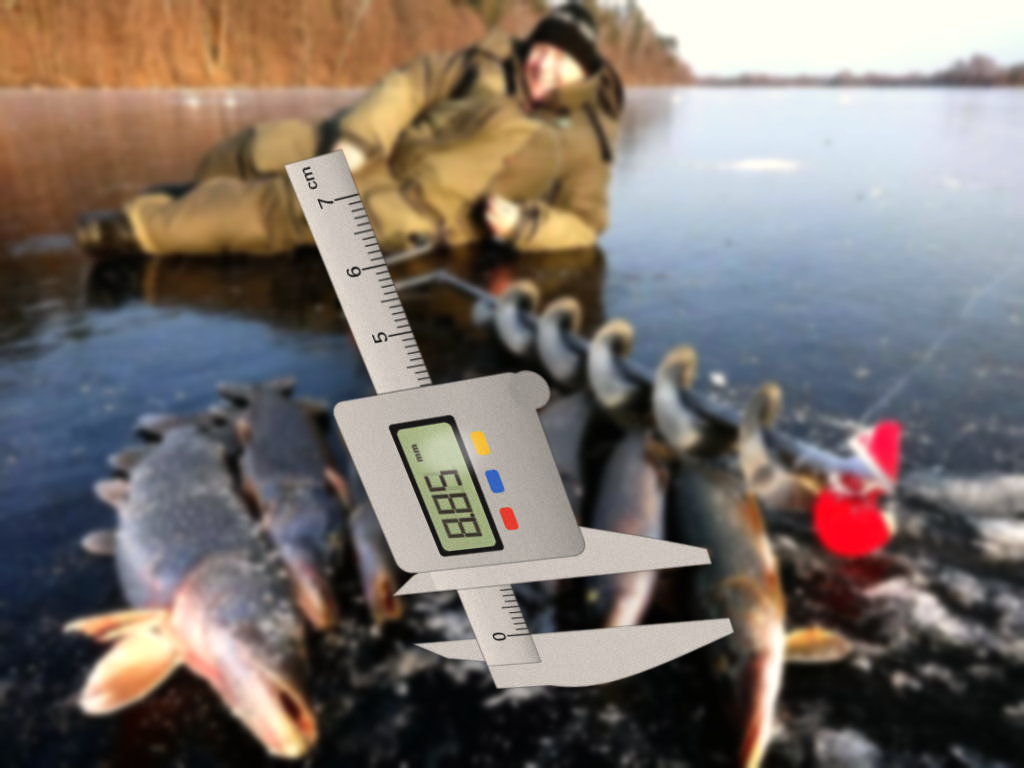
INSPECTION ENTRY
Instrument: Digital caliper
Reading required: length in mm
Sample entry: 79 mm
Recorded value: 8.85 mm
